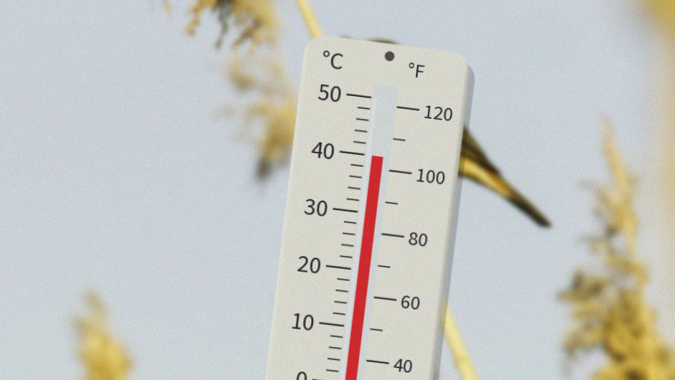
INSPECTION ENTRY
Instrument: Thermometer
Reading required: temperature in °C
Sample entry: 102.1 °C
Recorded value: 40 °C
